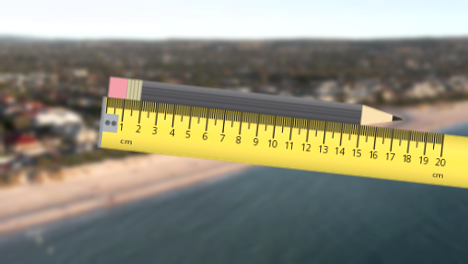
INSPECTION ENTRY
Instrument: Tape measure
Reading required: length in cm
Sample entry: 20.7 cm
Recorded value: 17.5 cm
